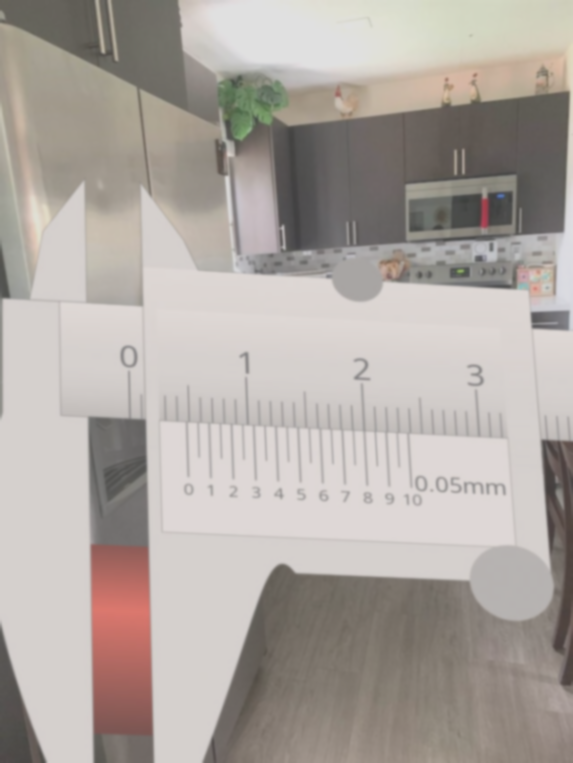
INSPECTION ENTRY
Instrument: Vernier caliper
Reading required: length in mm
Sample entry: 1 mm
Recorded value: 4.8 mm
